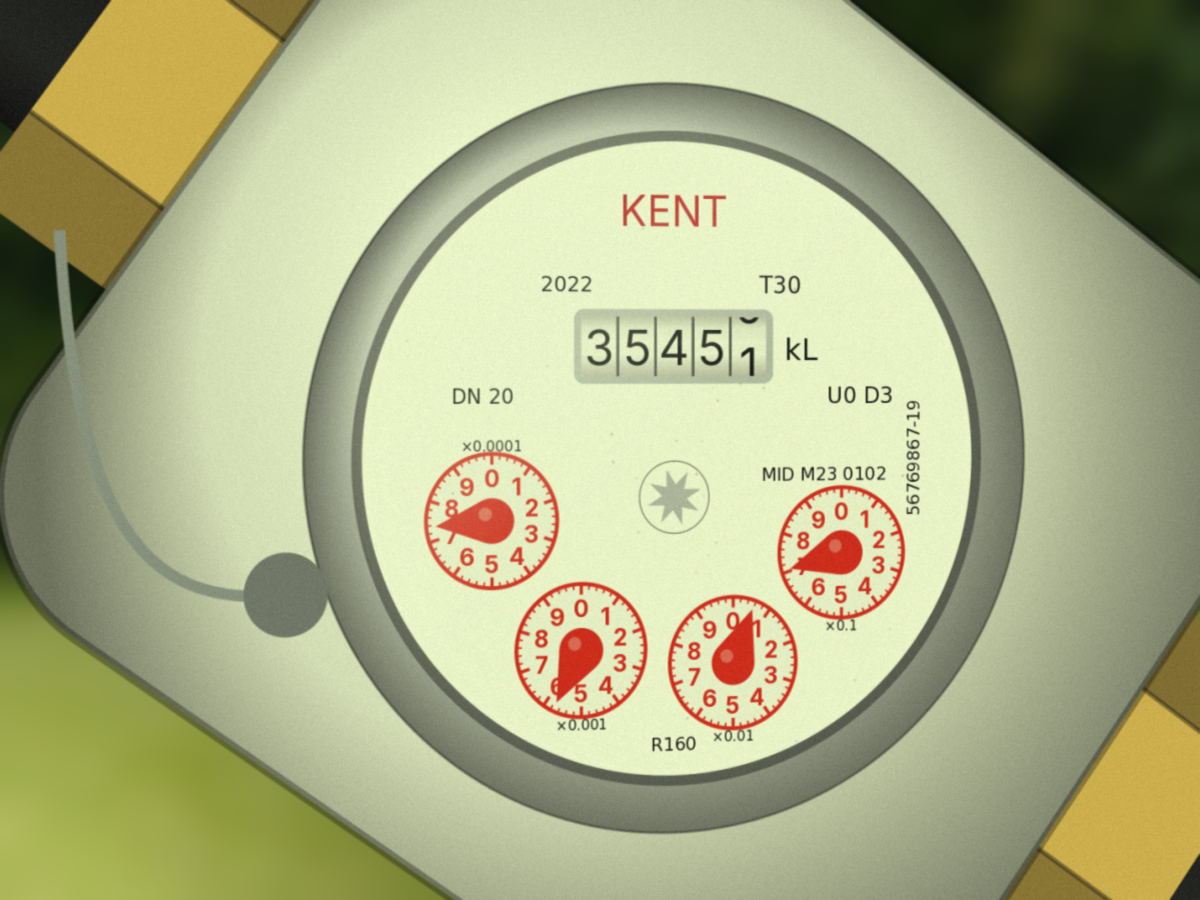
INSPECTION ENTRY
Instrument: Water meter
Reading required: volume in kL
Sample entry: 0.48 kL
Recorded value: 35450.7057 kL
